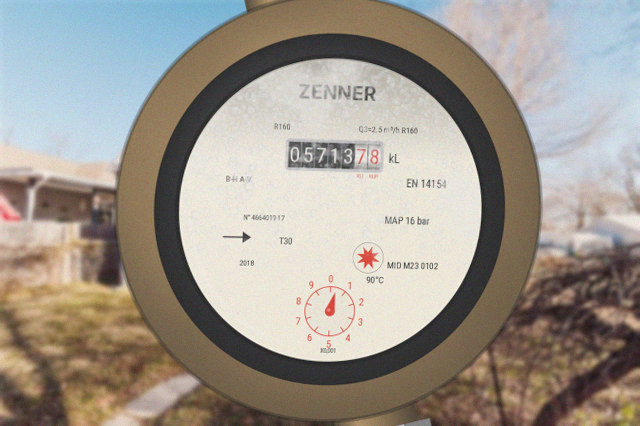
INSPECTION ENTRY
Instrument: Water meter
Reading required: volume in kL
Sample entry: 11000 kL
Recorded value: 5713.780 kL
